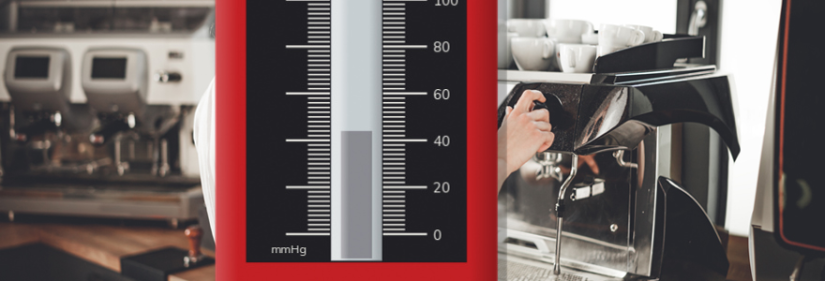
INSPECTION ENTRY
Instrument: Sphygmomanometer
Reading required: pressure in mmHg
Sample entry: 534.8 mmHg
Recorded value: 44 mmHg
